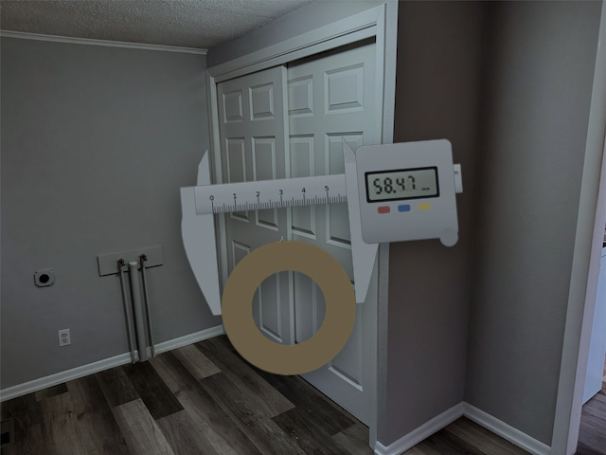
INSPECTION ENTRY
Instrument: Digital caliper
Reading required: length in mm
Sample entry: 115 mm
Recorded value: 58.47 mm
